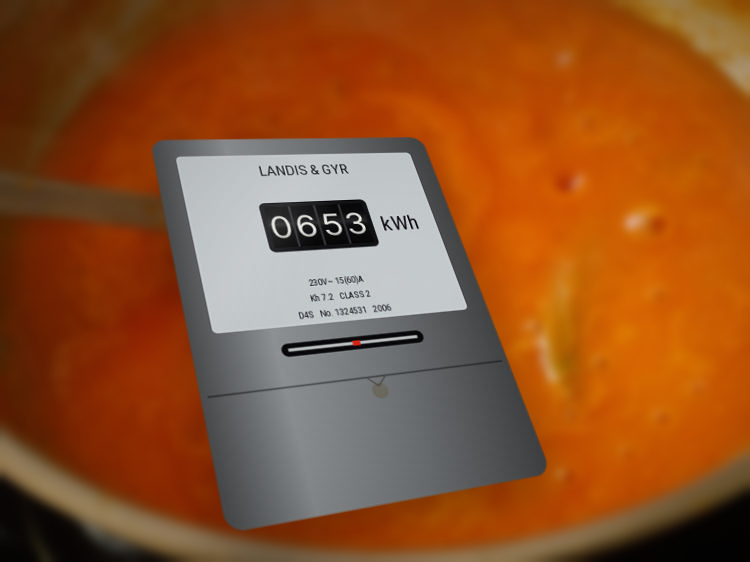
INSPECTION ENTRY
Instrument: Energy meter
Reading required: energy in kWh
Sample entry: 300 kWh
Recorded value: 653 kWh
